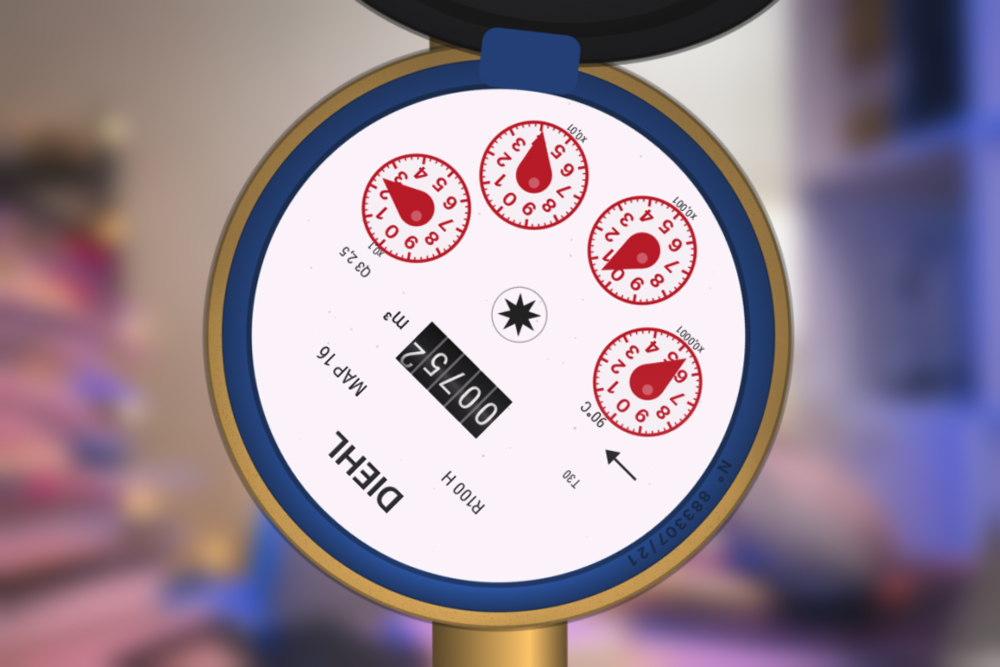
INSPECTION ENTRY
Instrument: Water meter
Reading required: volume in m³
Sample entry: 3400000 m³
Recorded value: 752.2405 m³
